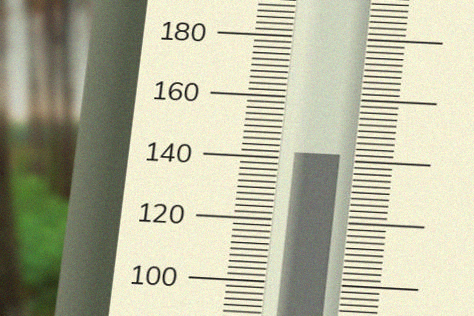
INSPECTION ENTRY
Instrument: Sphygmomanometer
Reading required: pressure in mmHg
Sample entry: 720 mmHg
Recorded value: 142 mmHg
